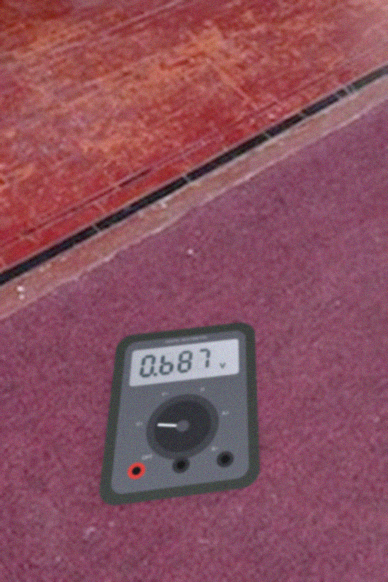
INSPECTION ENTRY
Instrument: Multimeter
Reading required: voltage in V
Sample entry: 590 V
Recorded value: 0.687 V
